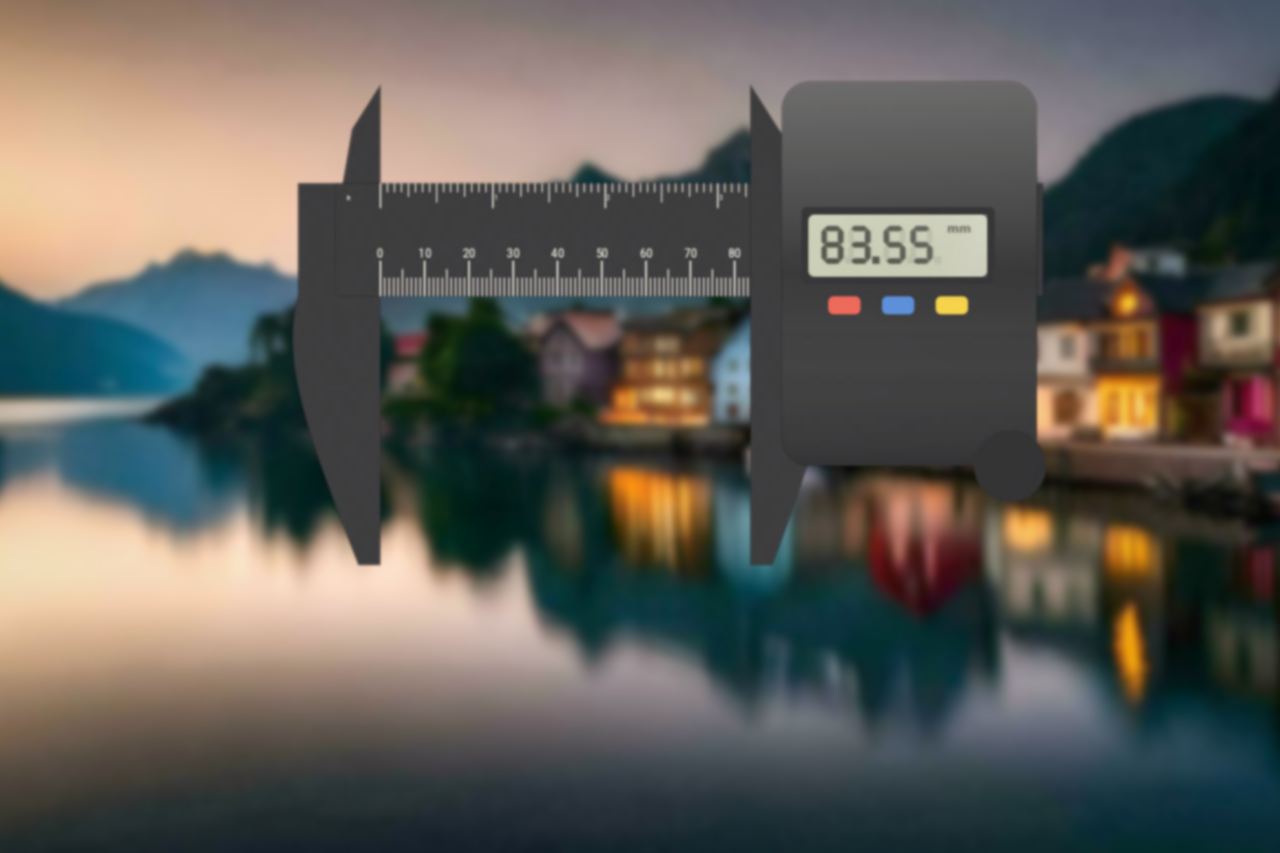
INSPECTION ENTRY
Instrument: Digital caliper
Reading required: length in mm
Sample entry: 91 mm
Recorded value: 83.55 mm
